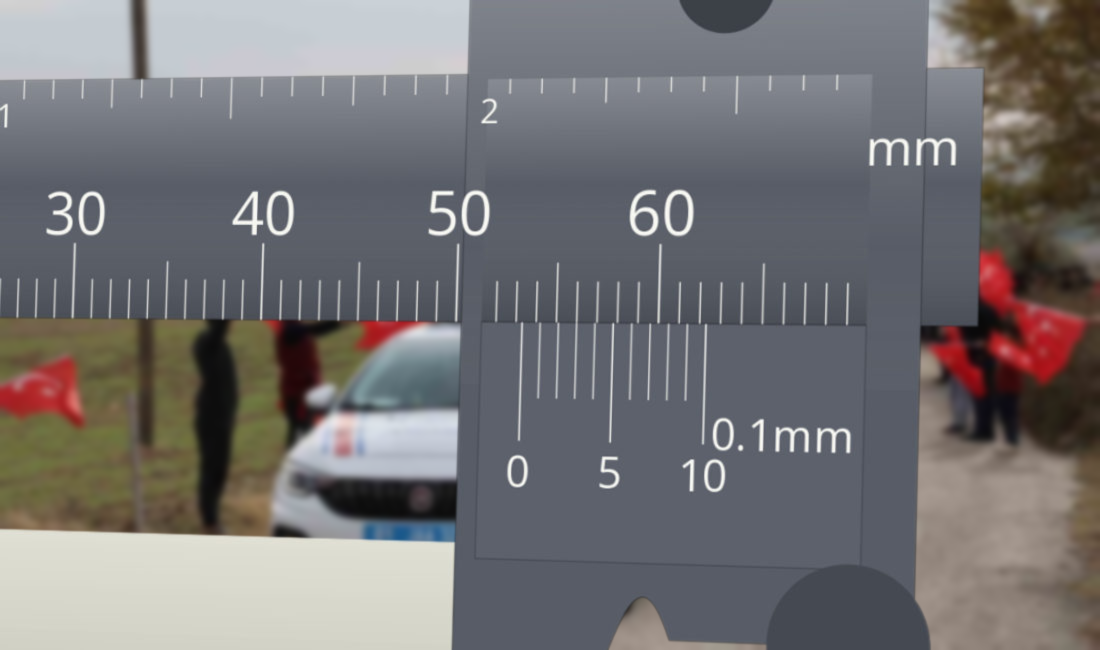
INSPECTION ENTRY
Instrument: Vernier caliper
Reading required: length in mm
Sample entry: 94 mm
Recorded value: 53.3 mm
